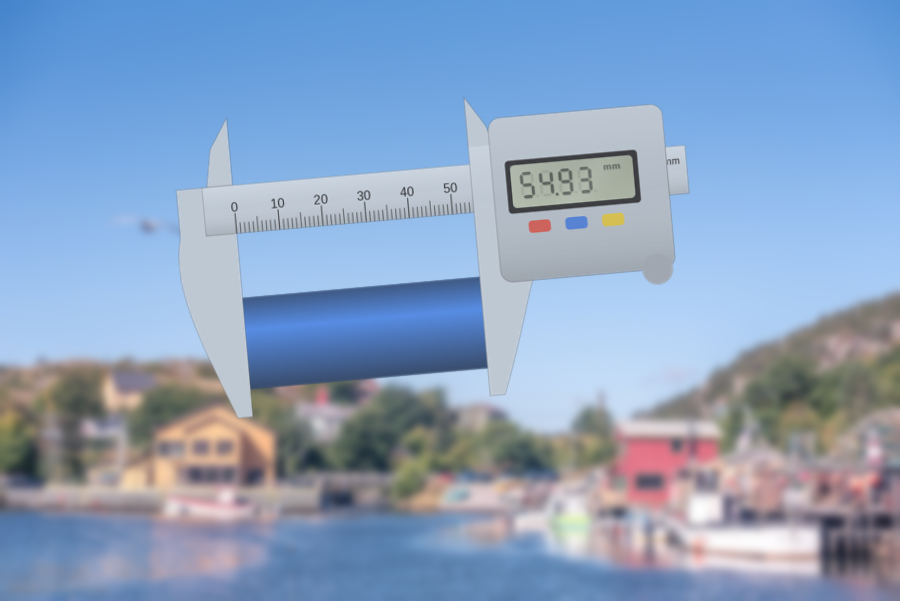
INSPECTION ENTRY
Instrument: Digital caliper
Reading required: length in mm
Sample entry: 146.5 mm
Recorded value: 54.93 mm
